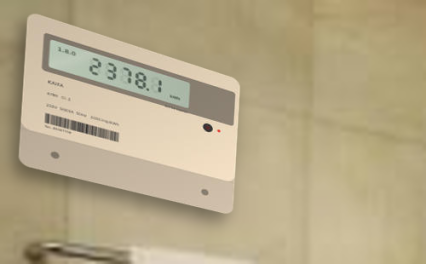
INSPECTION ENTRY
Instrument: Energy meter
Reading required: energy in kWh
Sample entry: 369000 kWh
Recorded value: 2378.1 kWh
